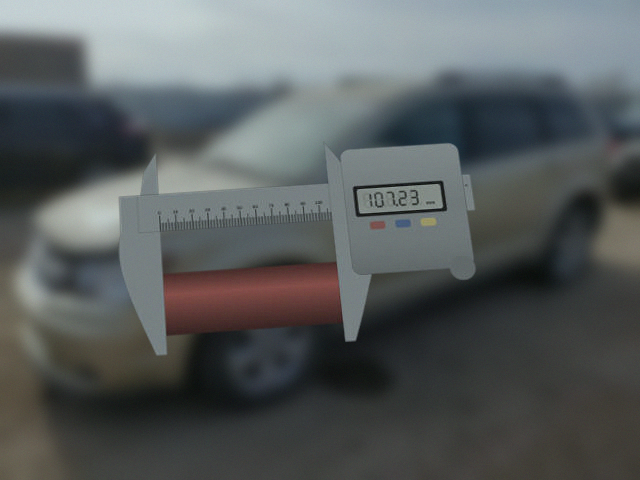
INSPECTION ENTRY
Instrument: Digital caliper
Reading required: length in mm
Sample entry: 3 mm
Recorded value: 107.23 mm
